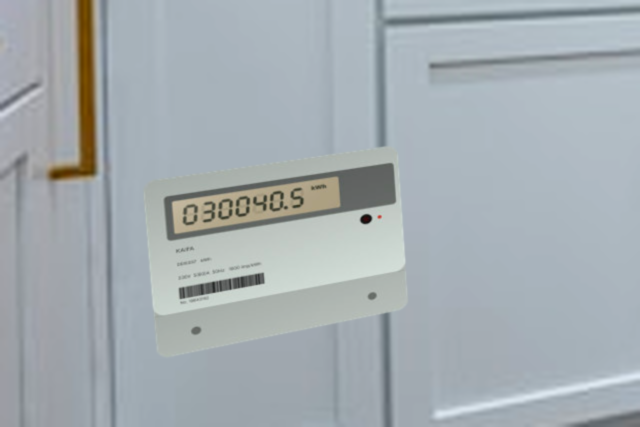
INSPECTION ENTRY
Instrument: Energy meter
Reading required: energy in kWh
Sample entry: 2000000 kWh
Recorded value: 30040.5 kWh
